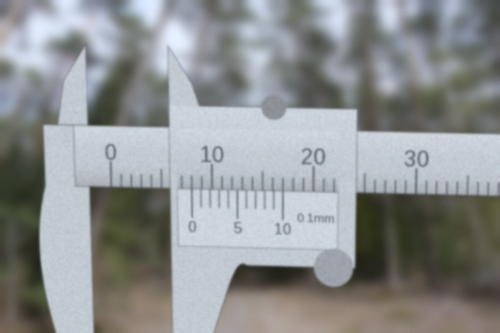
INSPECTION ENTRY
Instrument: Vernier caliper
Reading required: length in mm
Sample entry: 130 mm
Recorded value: 8.0 mm
